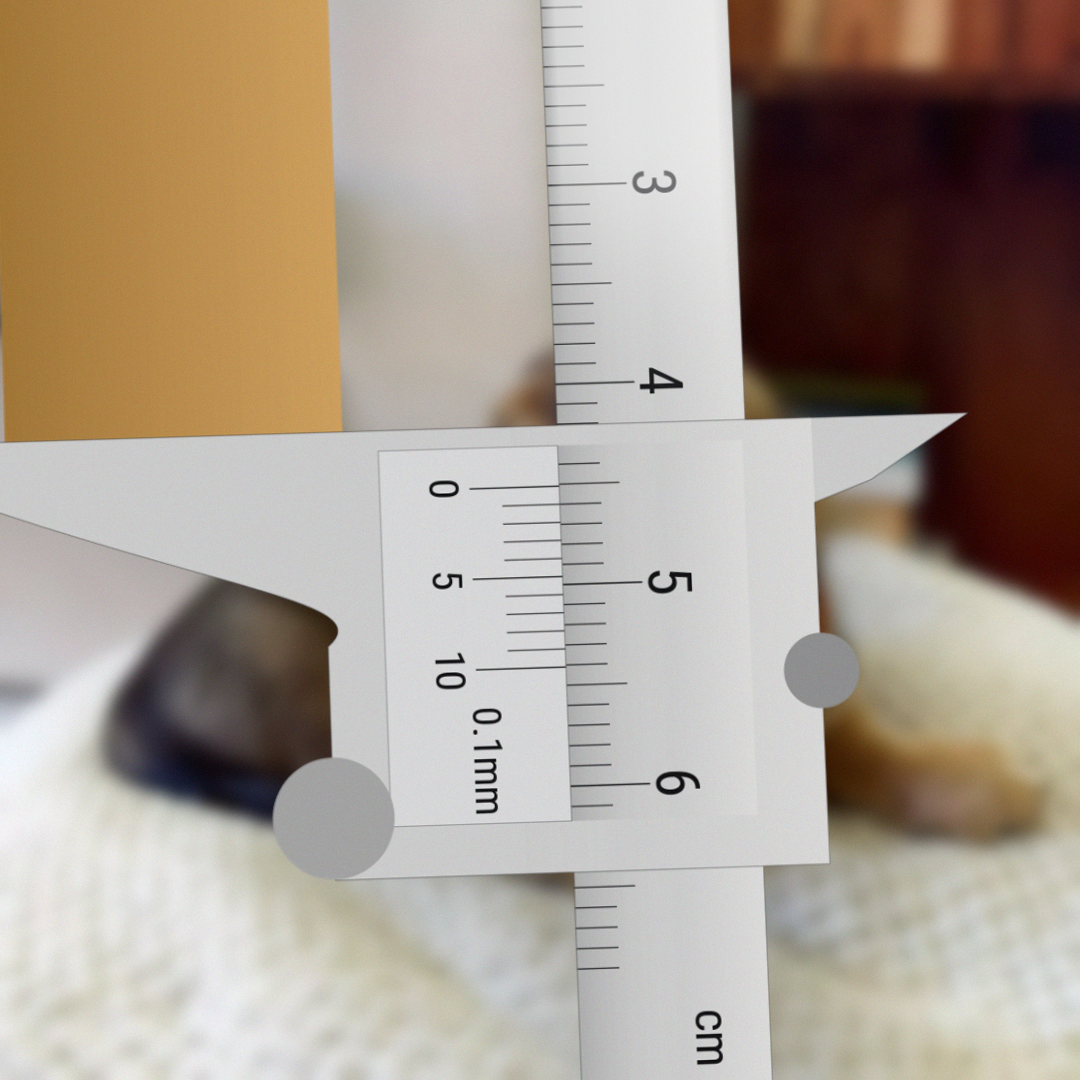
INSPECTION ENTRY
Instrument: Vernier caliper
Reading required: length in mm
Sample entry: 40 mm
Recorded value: 45.1 mm
